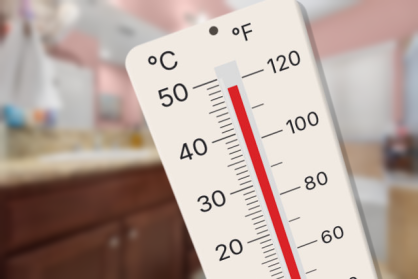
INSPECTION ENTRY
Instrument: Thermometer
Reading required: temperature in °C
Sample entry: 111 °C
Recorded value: 48 °C
